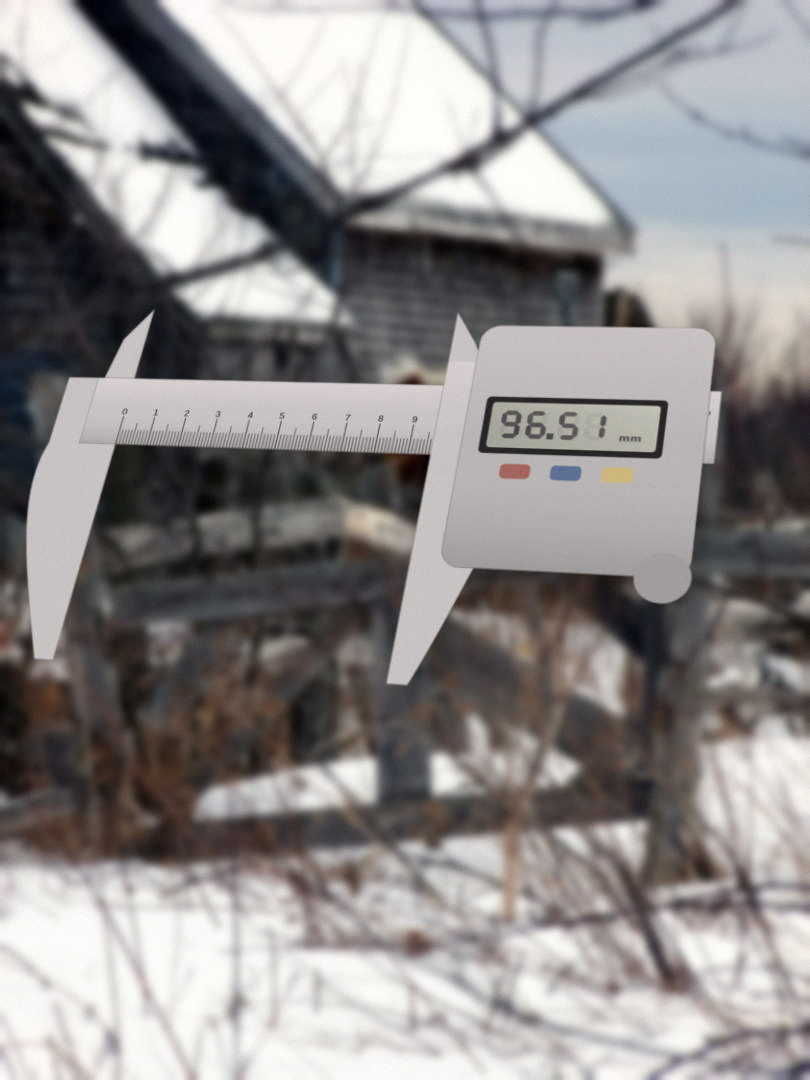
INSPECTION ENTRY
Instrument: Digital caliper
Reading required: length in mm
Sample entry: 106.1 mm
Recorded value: 96.51 mm
